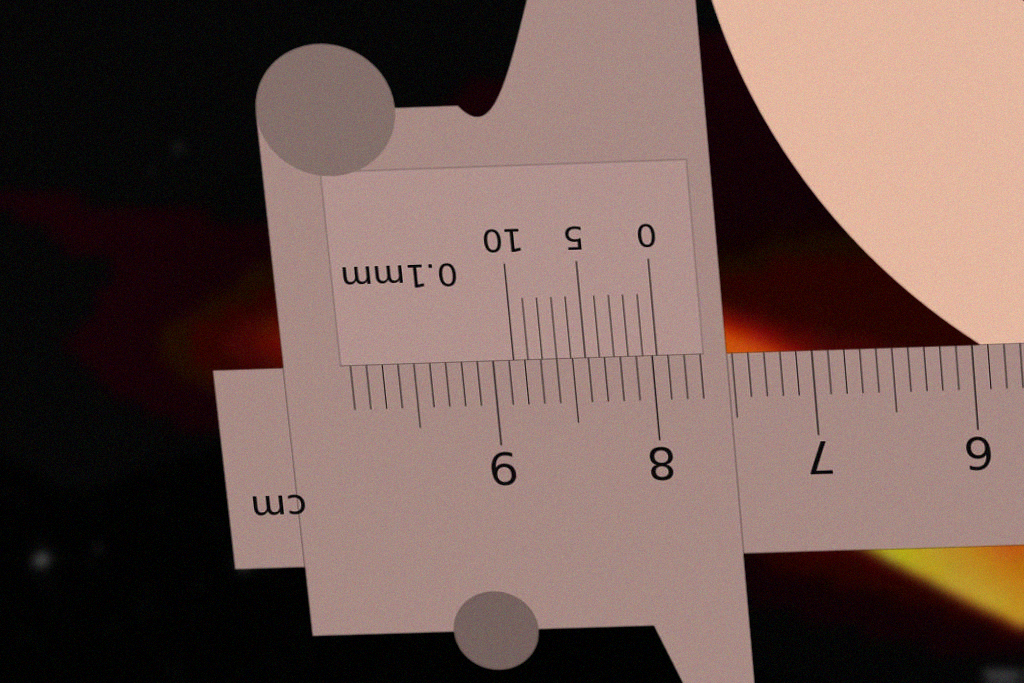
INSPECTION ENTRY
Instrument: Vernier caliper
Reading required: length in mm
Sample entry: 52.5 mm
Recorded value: 79.7 mm
